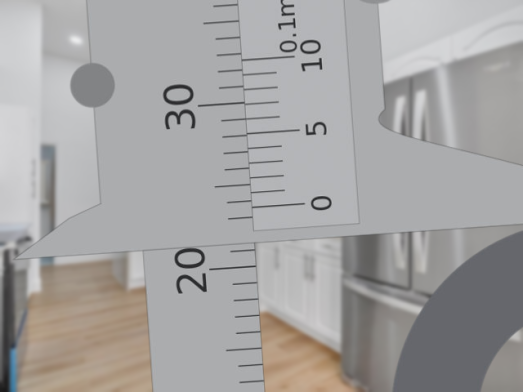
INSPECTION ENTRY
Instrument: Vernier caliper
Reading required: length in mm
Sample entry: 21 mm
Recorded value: 23.6 mm
